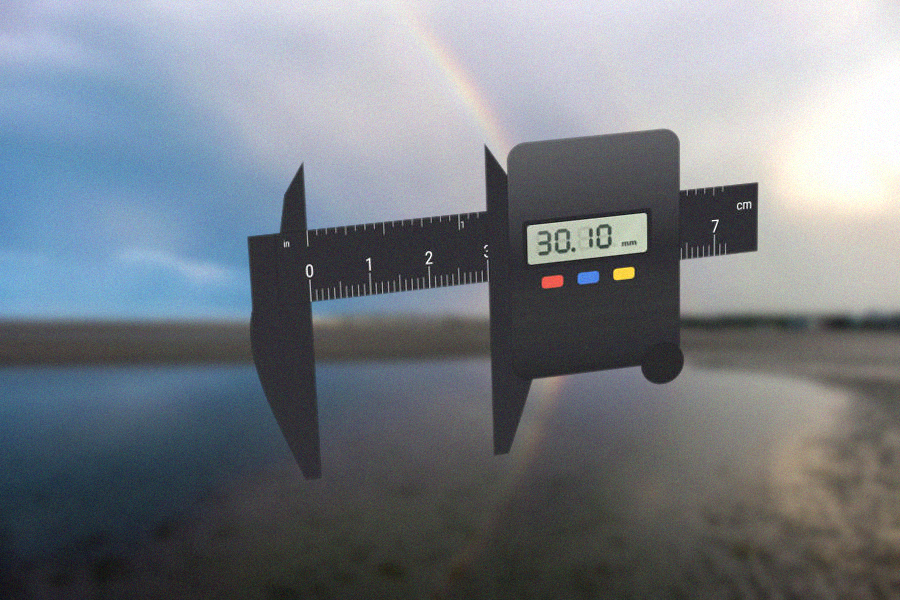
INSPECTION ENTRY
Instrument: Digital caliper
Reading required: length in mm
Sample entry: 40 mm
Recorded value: 30.10 mm
